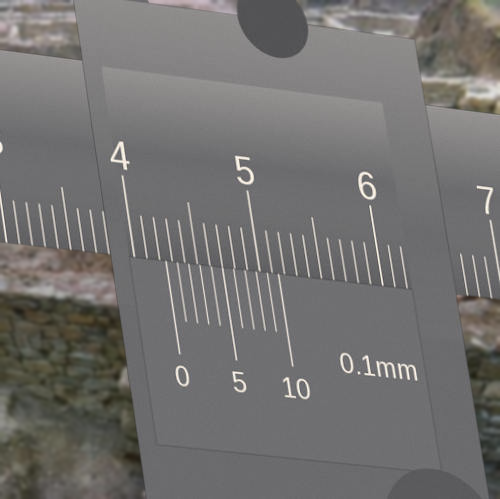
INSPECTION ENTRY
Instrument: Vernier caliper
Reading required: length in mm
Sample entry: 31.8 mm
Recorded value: 42.5 mm
